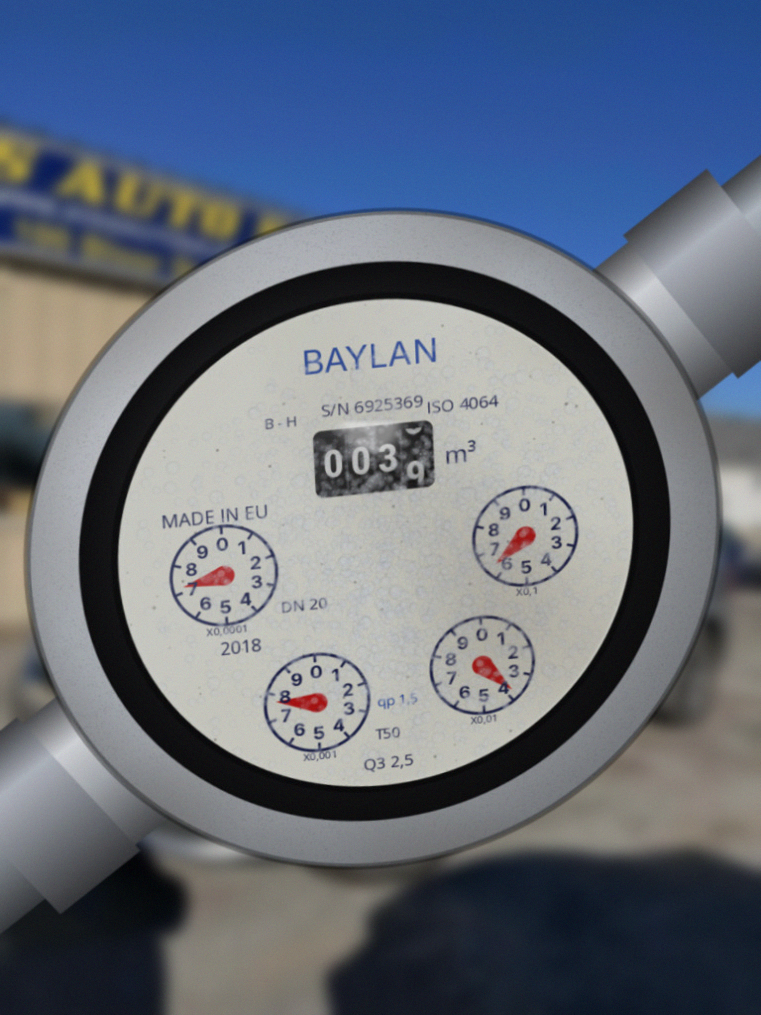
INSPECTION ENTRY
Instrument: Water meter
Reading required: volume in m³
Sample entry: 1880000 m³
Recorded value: 38.6377 m³
